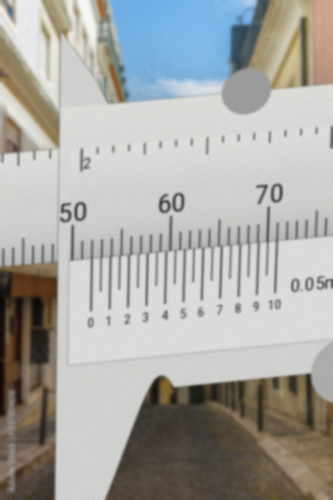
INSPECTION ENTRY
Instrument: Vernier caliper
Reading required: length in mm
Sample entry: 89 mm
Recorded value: 52.0 mm
